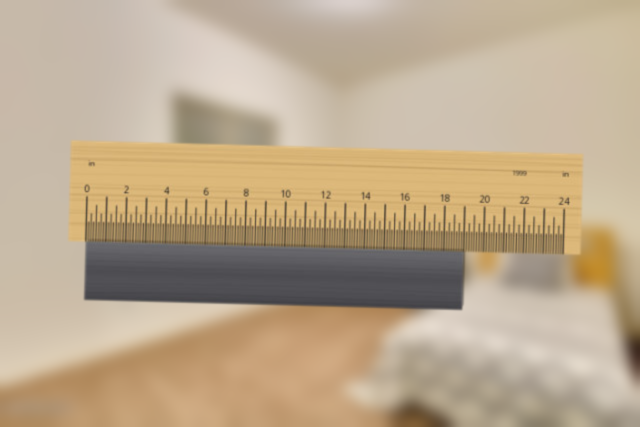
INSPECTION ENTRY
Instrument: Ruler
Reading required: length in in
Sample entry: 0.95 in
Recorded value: 19 in
